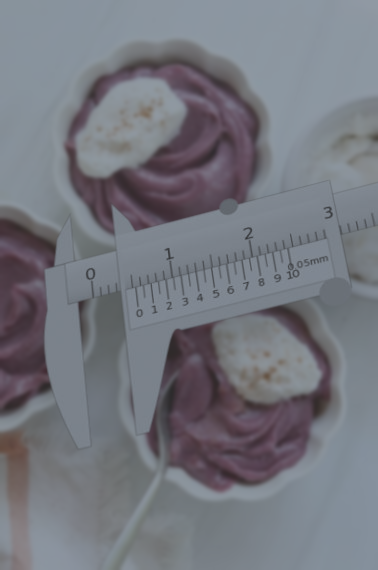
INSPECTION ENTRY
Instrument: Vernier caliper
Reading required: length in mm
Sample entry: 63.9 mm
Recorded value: 5.4 mm
